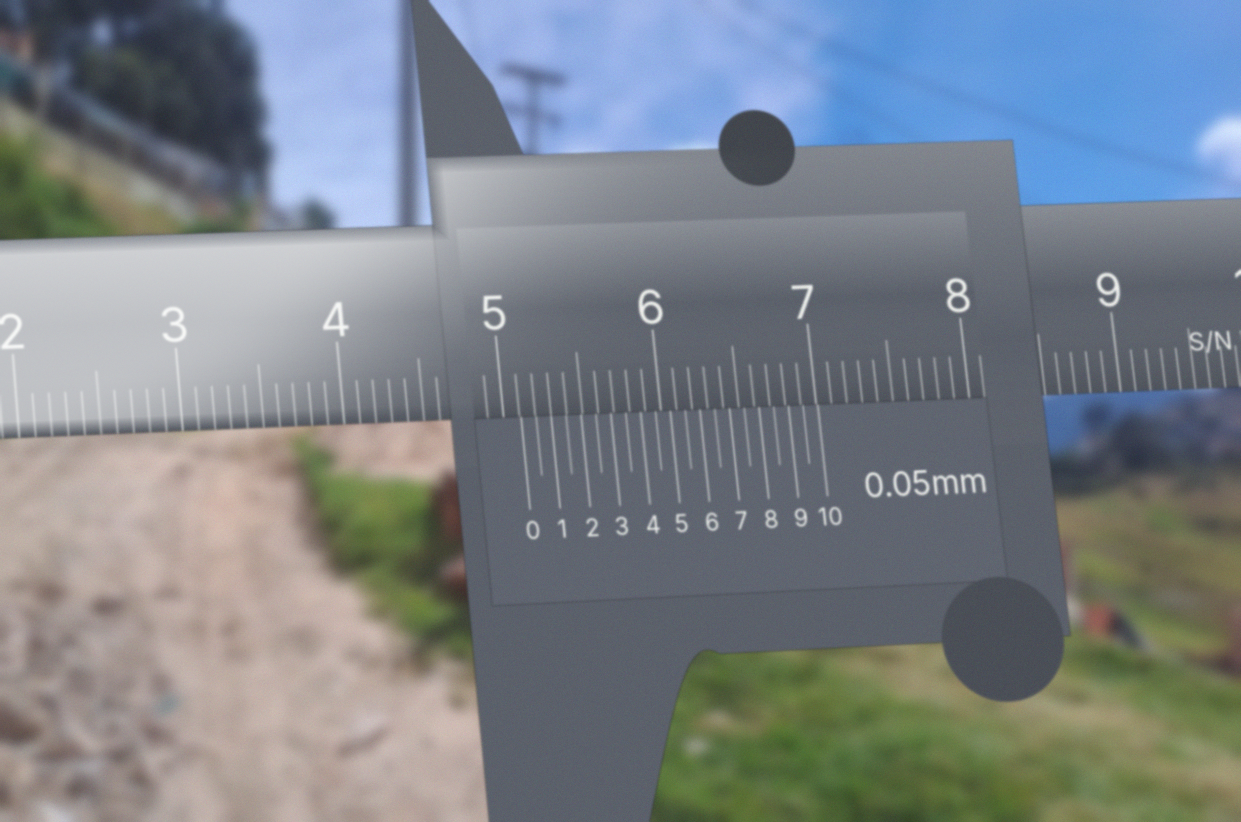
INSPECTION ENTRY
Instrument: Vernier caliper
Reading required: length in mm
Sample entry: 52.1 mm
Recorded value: 51.1 mm
